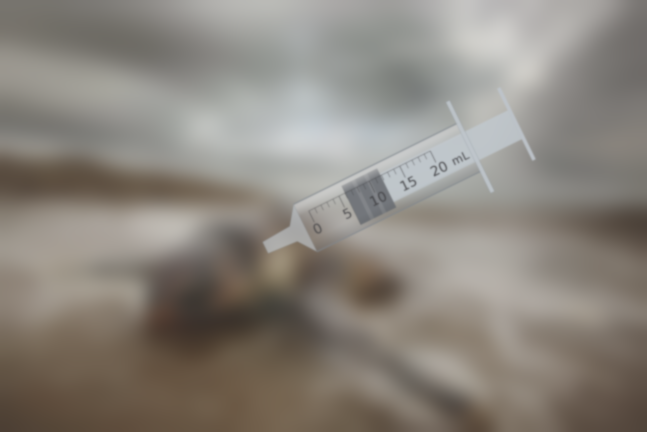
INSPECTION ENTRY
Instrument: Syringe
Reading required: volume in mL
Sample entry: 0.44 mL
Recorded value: 6 mL
